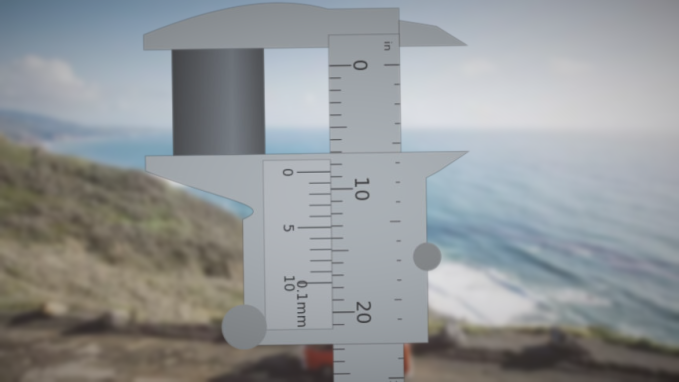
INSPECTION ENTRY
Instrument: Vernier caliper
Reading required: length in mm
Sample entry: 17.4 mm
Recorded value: 8.6 mm
